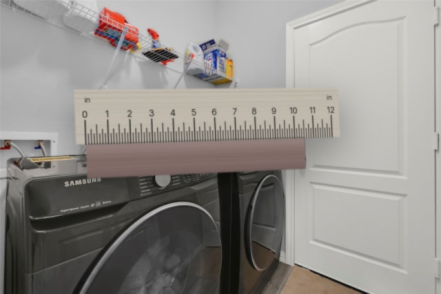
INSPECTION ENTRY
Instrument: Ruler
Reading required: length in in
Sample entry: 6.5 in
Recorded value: 10.5 in
